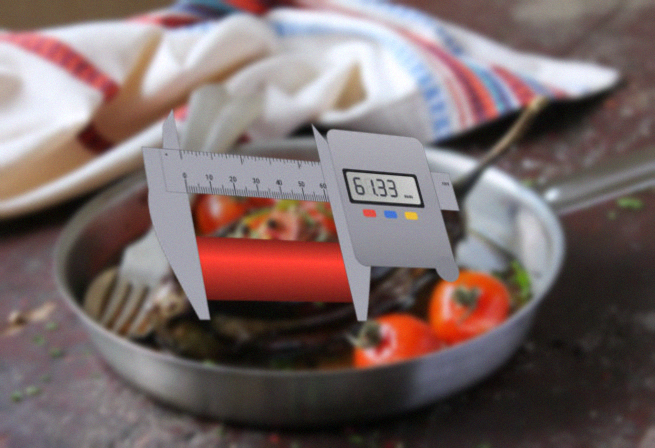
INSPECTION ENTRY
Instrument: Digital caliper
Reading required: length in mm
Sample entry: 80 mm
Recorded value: 61.33 mm
